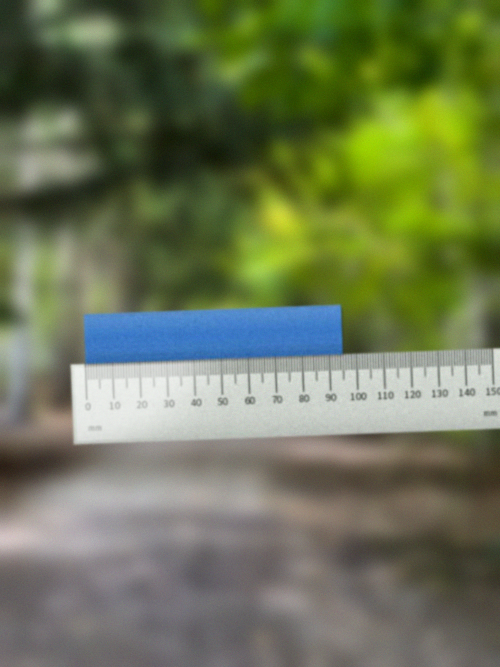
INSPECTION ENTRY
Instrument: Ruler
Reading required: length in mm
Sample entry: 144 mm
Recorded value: 95 mm
